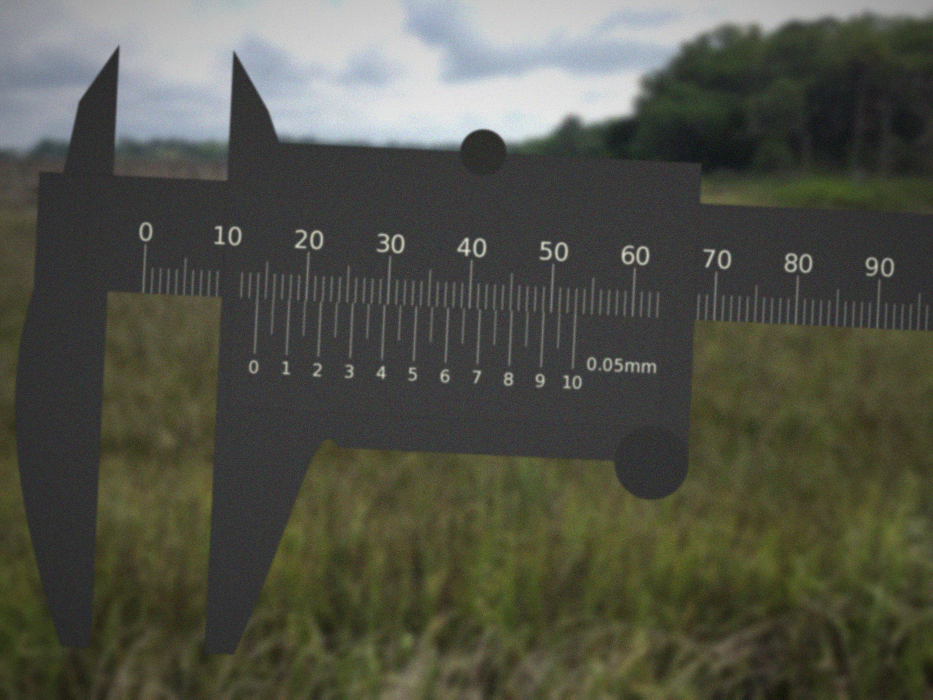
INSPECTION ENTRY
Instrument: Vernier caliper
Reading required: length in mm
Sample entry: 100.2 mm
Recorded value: 14.0 mm
